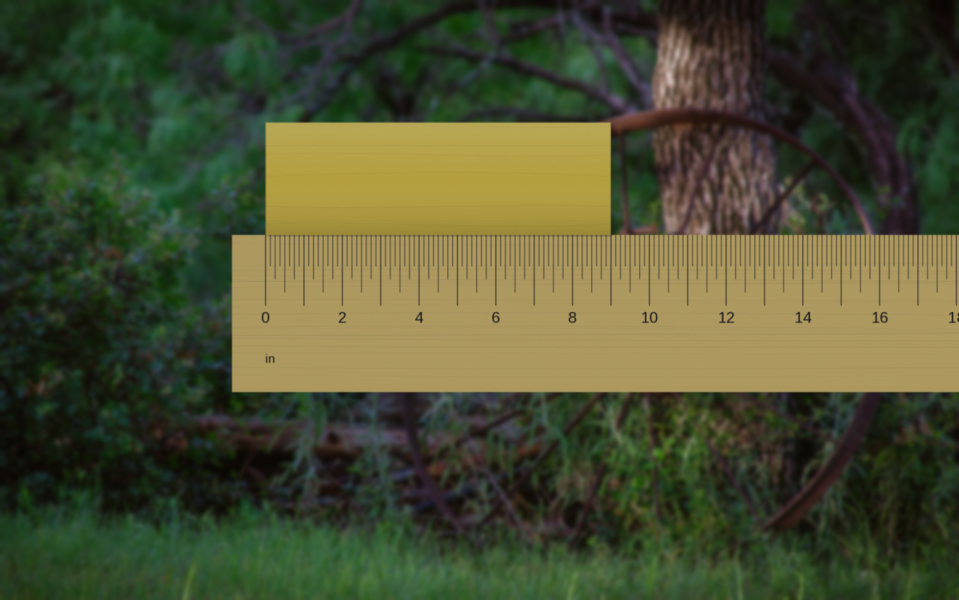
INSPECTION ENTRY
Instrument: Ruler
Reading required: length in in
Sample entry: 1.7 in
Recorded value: 9 in
